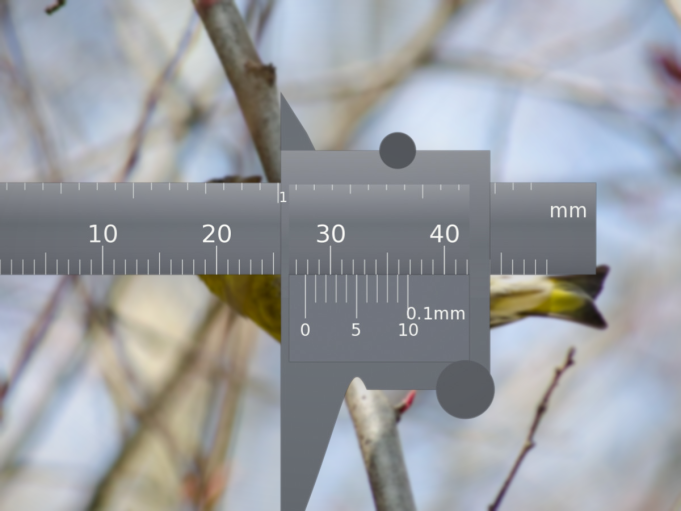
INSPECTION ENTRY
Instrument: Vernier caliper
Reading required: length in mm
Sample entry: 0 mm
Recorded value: 27.8 mm
